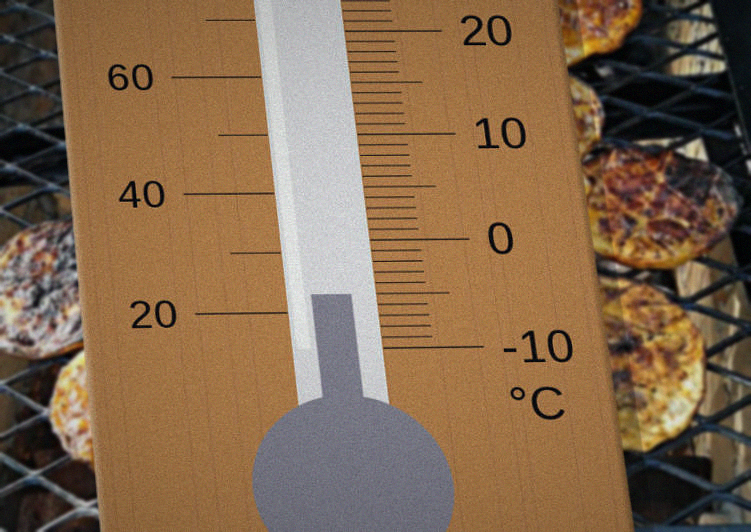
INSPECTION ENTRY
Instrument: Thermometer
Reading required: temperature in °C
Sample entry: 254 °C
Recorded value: -5 °C
